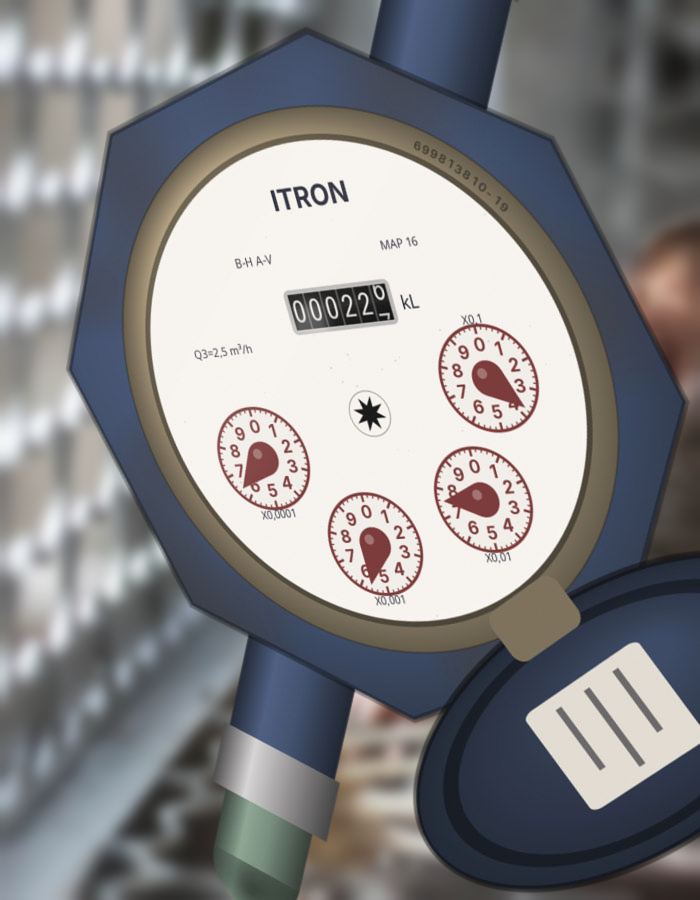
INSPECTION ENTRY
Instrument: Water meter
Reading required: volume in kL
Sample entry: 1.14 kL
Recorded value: 226.3756 kL
